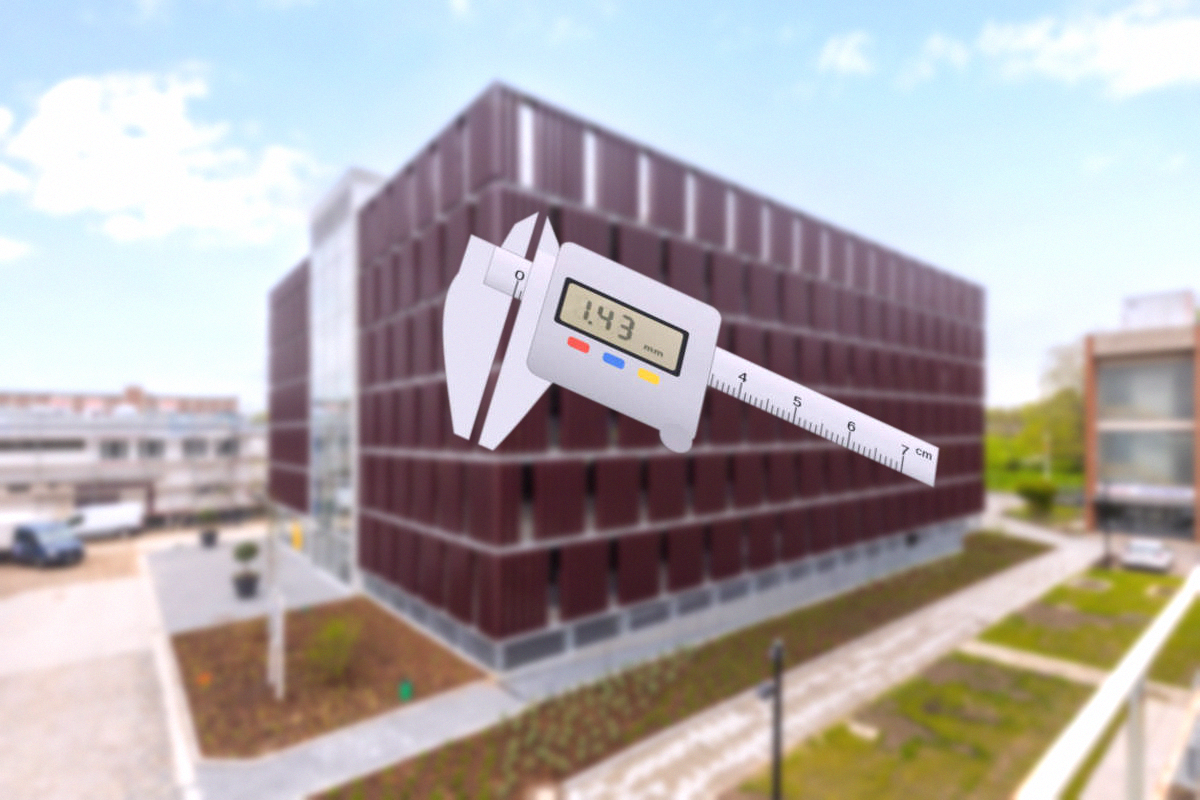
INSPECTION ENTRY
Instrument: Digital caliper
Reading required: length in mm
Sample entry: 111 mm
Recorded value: 1.43 mm
